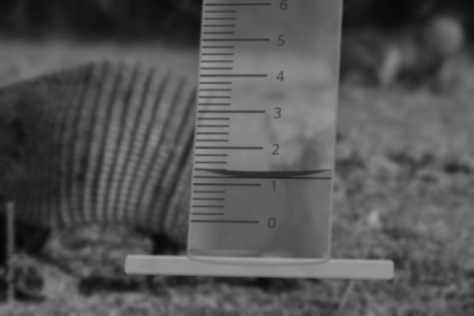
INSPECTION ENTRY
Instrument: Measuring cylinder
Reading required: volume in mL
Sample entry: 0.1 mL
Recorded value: 1.2 mL
